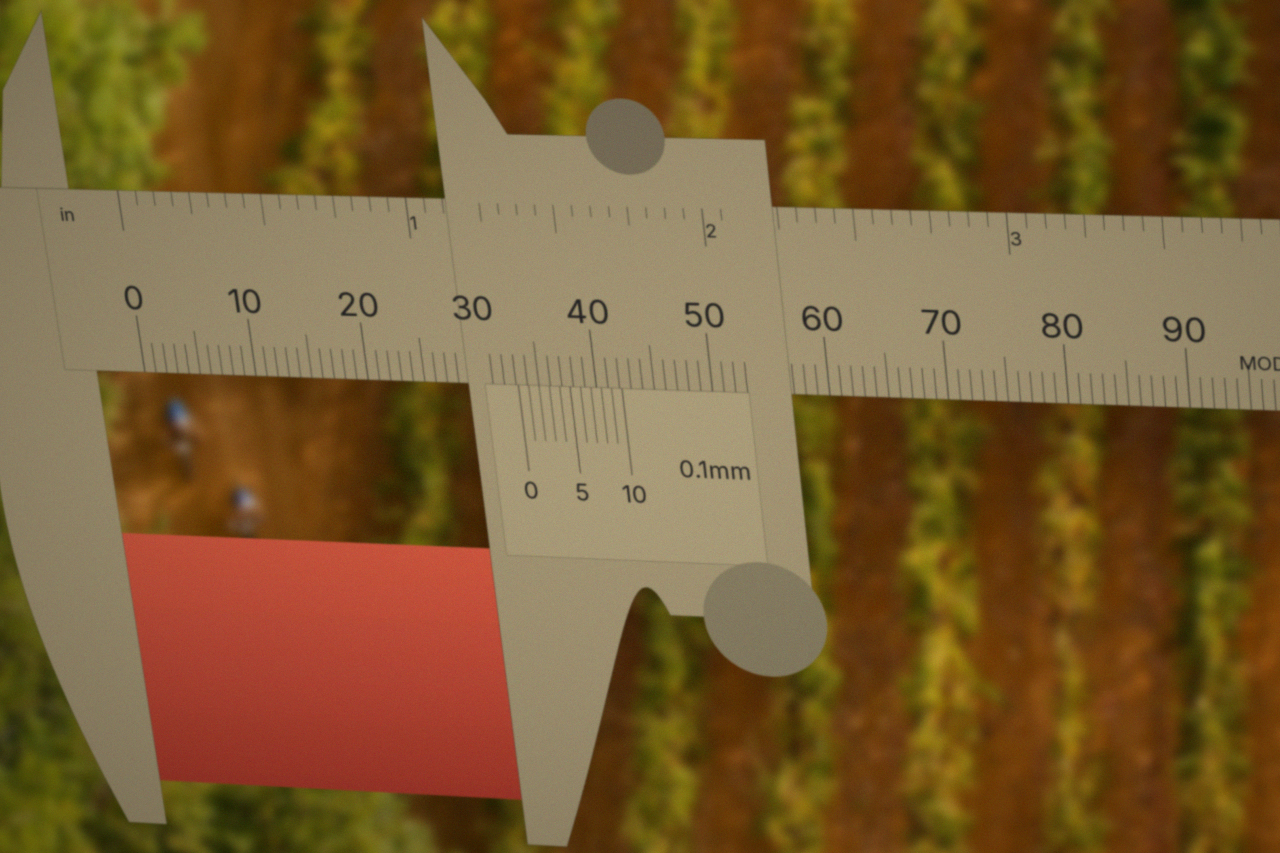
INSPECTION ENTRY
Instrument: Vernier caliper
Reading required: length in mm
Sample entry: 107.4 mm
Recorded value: 33.2 mm
